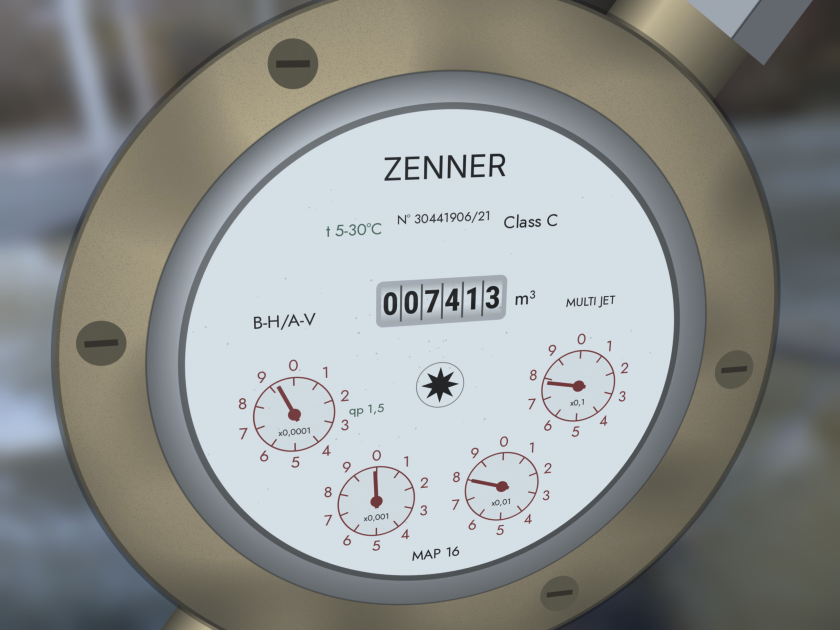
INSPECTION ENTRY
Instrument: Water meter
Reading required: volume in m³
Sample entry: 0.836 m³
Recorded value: 7413.7799 m³
